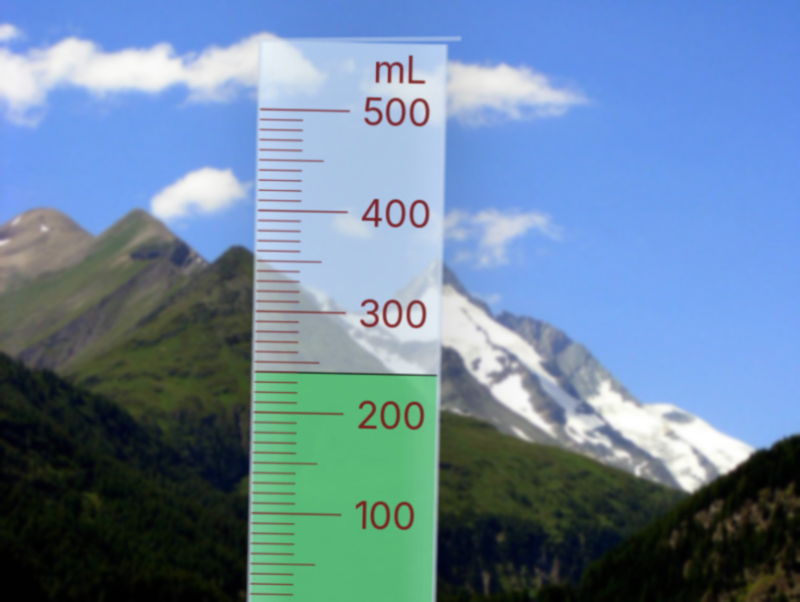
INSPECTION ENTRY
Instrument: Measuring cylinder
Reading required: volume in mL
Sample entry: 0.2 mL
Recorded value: 240 mL
